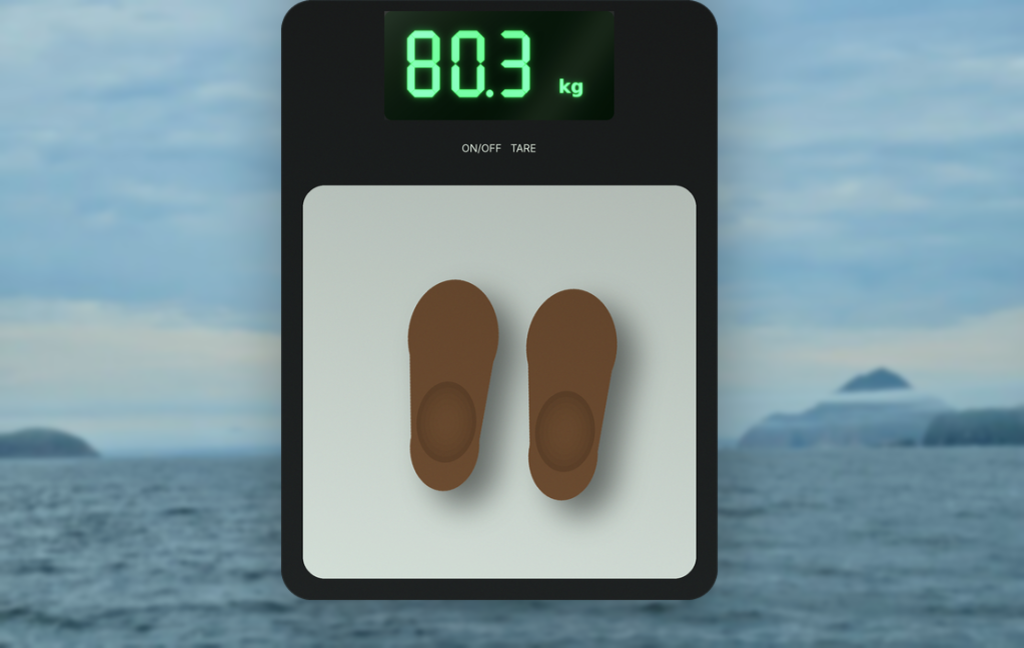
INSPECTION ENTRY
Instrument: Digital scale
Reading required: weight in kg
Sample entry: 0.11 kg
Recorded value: 80.3 kg
